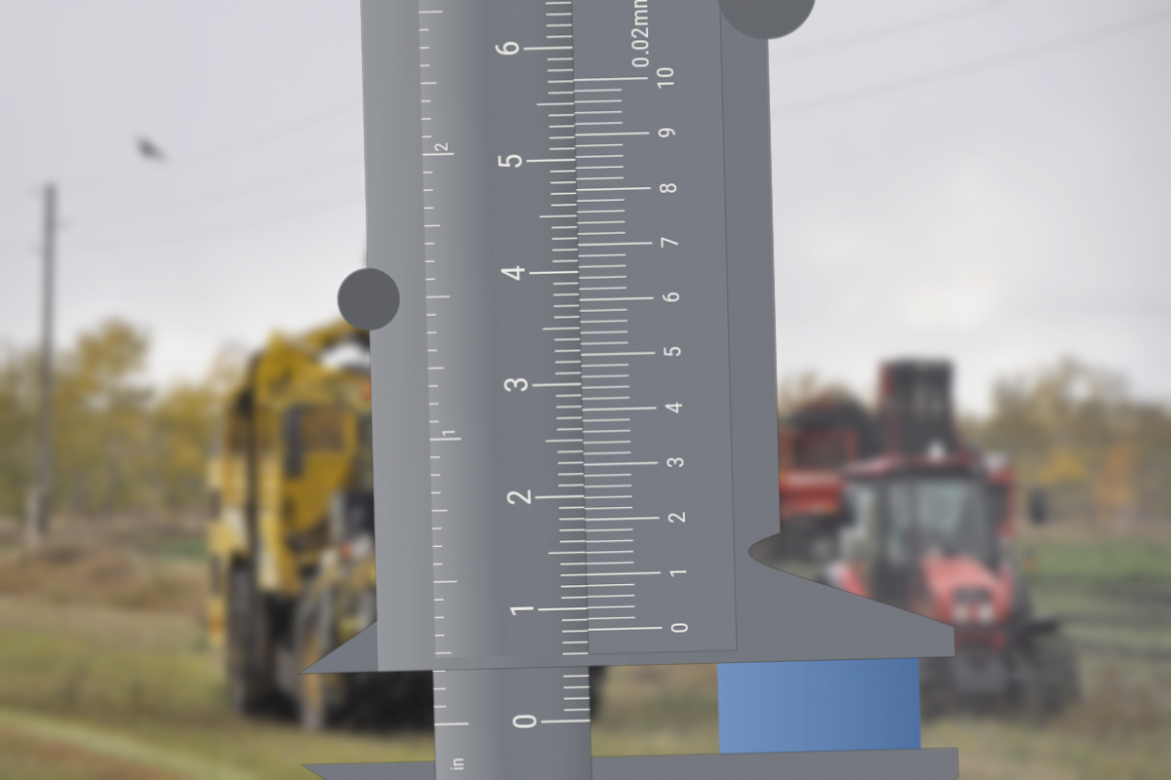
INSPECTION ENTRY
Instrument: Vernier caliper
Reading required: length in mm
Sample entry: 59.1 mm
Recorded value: 8.1 mm
